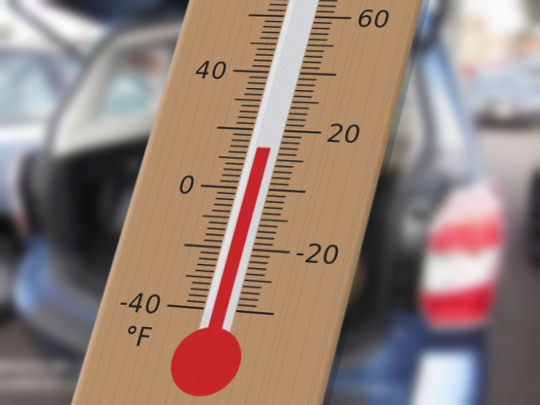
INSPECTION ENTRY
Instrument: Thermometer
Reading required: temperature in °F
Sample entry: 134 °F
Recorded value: 14 °F
